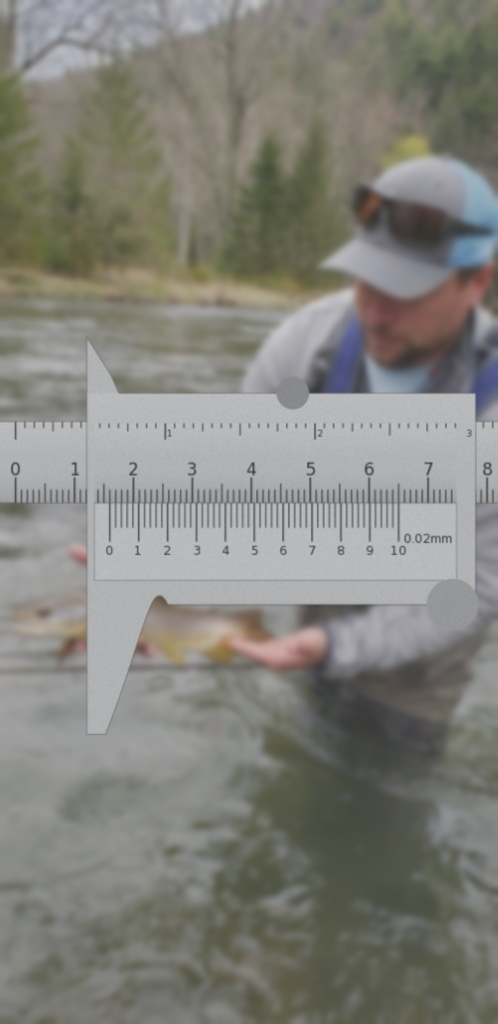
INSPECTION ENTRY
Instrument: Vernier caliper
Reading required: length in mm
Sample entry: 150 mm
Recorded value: 16.0 mm
